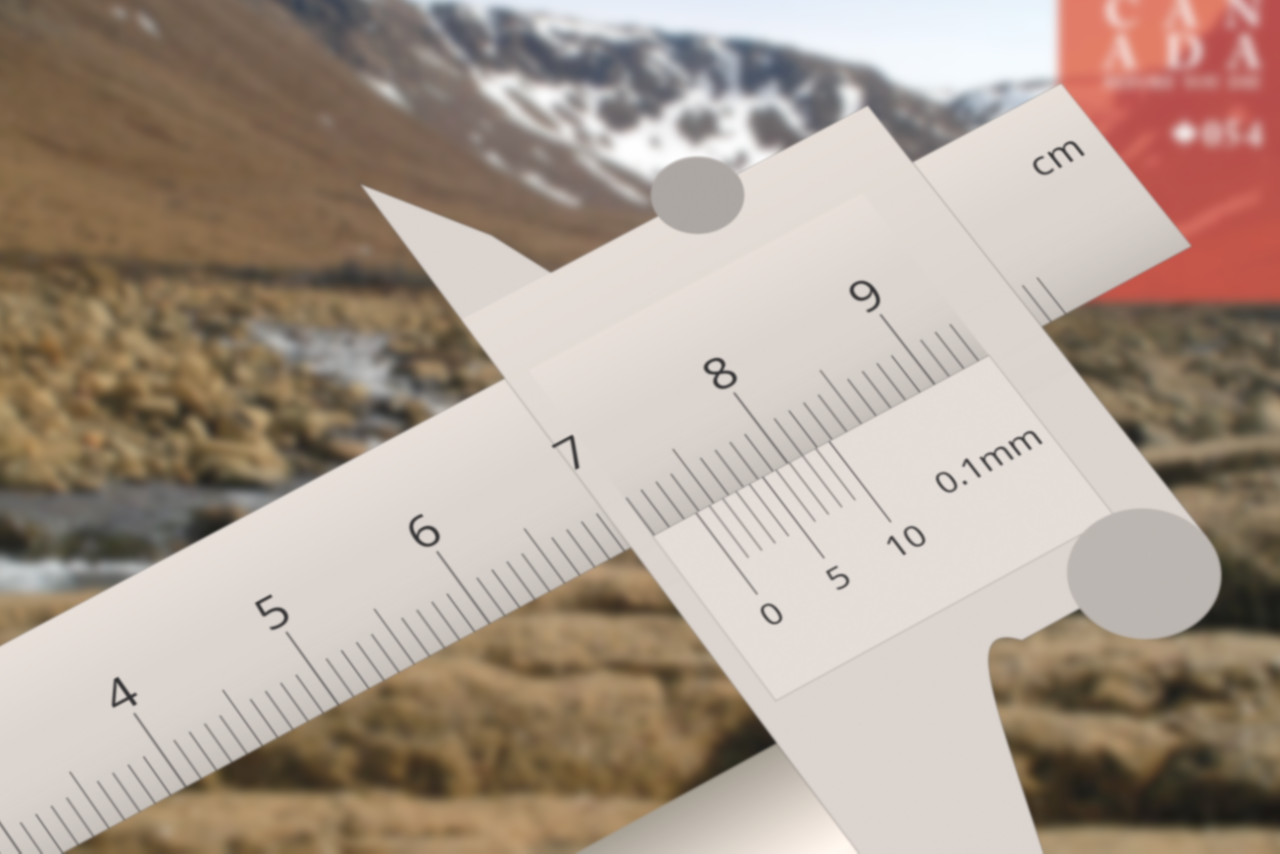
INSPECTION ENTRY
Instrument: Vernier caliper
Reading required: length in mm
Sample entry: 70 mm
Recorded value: 73.8 mm
